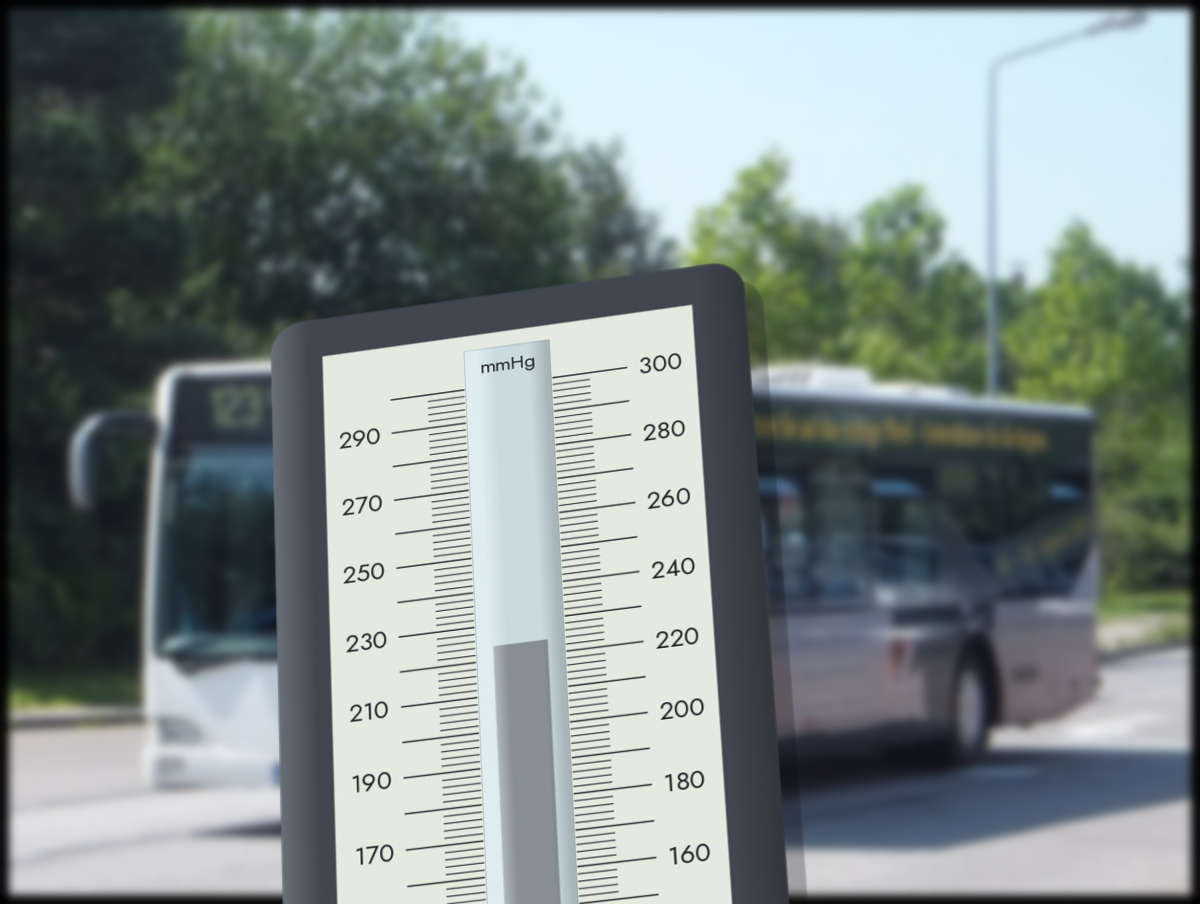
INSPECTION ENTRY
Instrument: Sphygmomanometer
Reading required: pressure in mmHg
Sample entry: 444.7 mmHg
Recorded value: 224 mmHg
